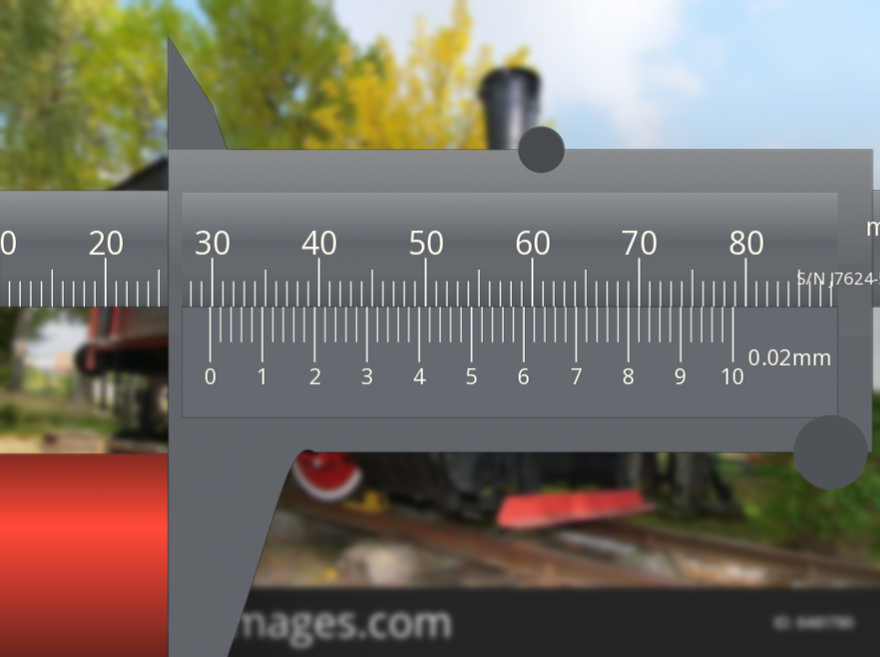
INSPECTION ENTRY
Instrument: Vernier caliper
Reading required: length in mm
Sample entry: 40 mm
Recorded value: 29.8 mm
